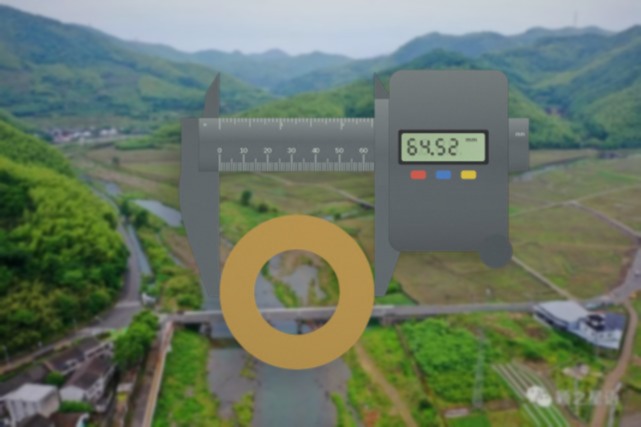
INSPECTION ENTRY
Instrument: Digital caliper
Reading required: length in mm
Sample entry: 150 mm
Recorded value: 64.52 mm
